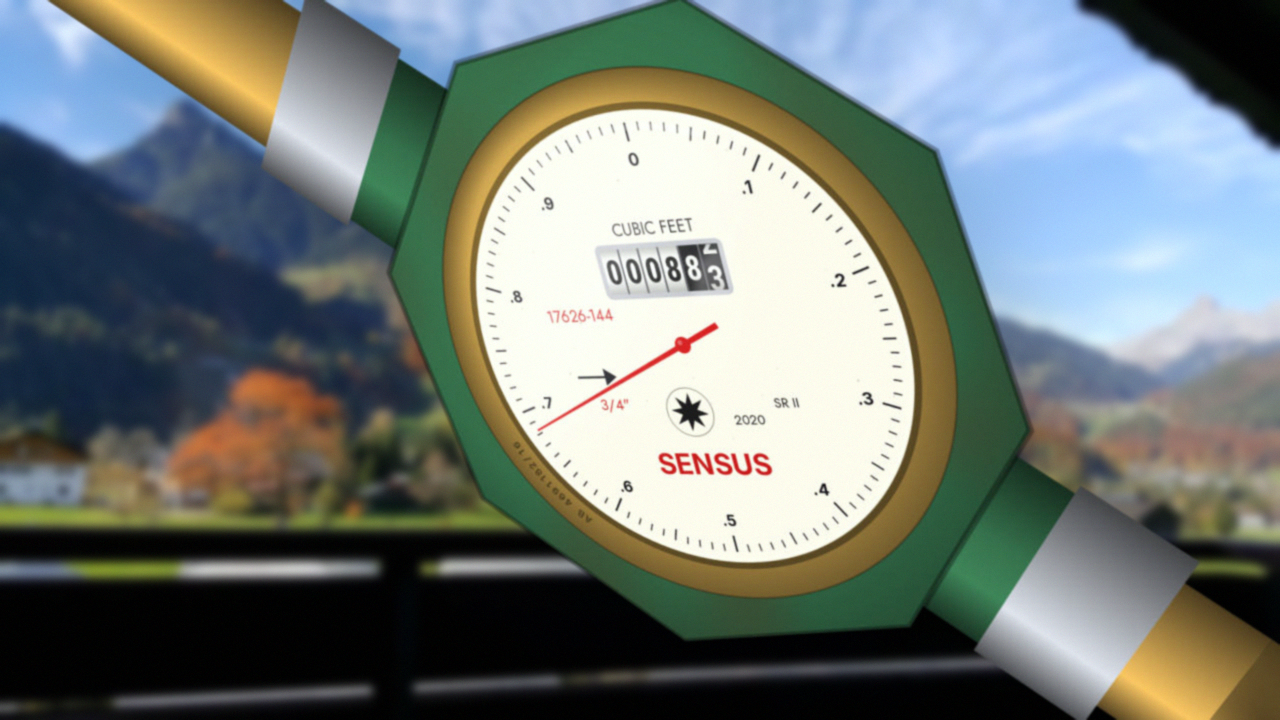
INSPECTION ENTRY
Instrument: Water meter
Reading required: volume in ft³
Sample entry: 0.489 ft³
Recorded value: 882.68 ft³
